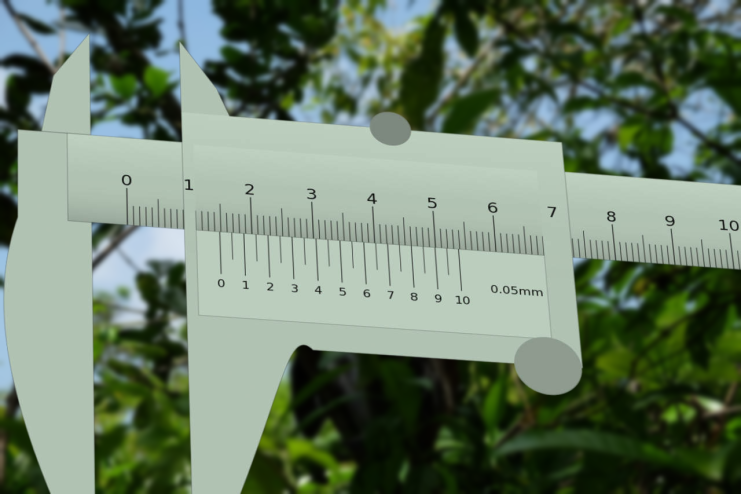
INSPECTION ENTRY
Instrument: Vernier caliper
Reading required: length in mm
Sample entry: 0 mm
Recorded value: 14.8 mm
